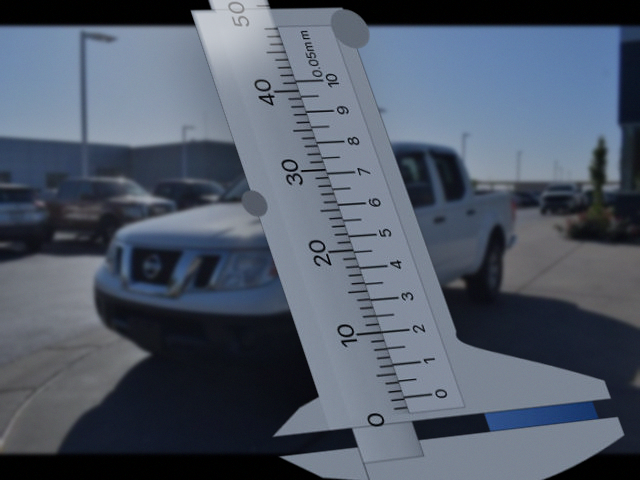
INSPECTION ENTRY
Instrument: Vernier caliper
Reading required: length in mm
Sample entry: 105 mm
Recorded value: 2.2 mm
